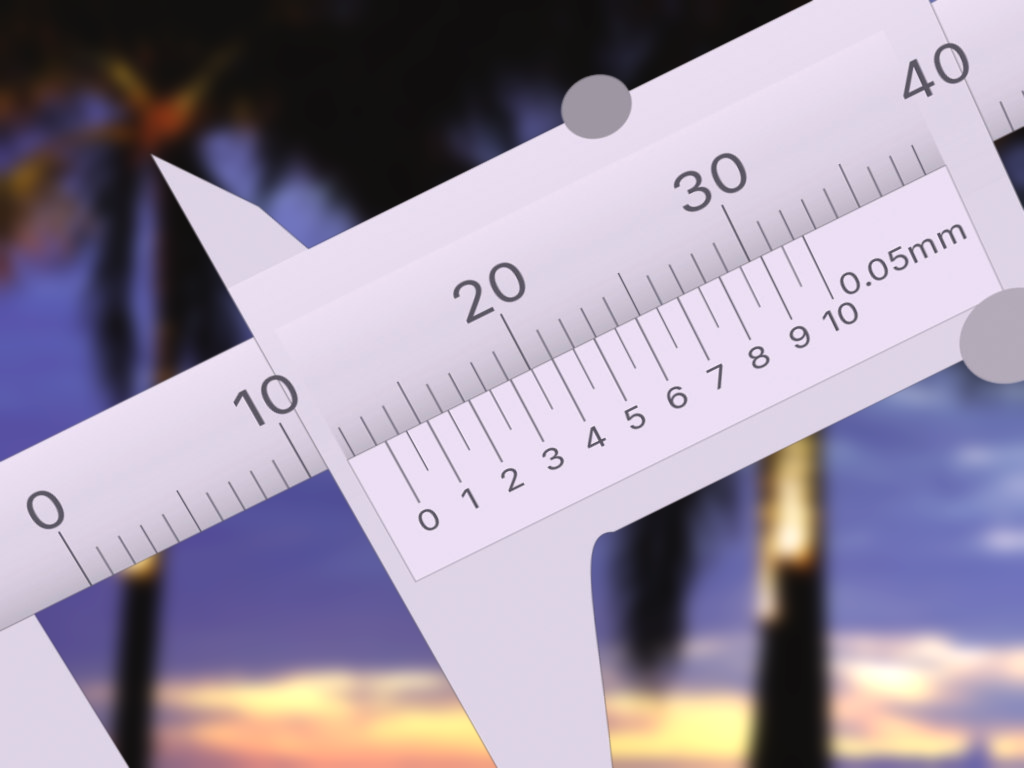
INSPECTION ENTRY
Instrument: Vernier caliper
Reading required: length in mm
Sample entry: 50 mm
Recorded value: 13.4 mm
